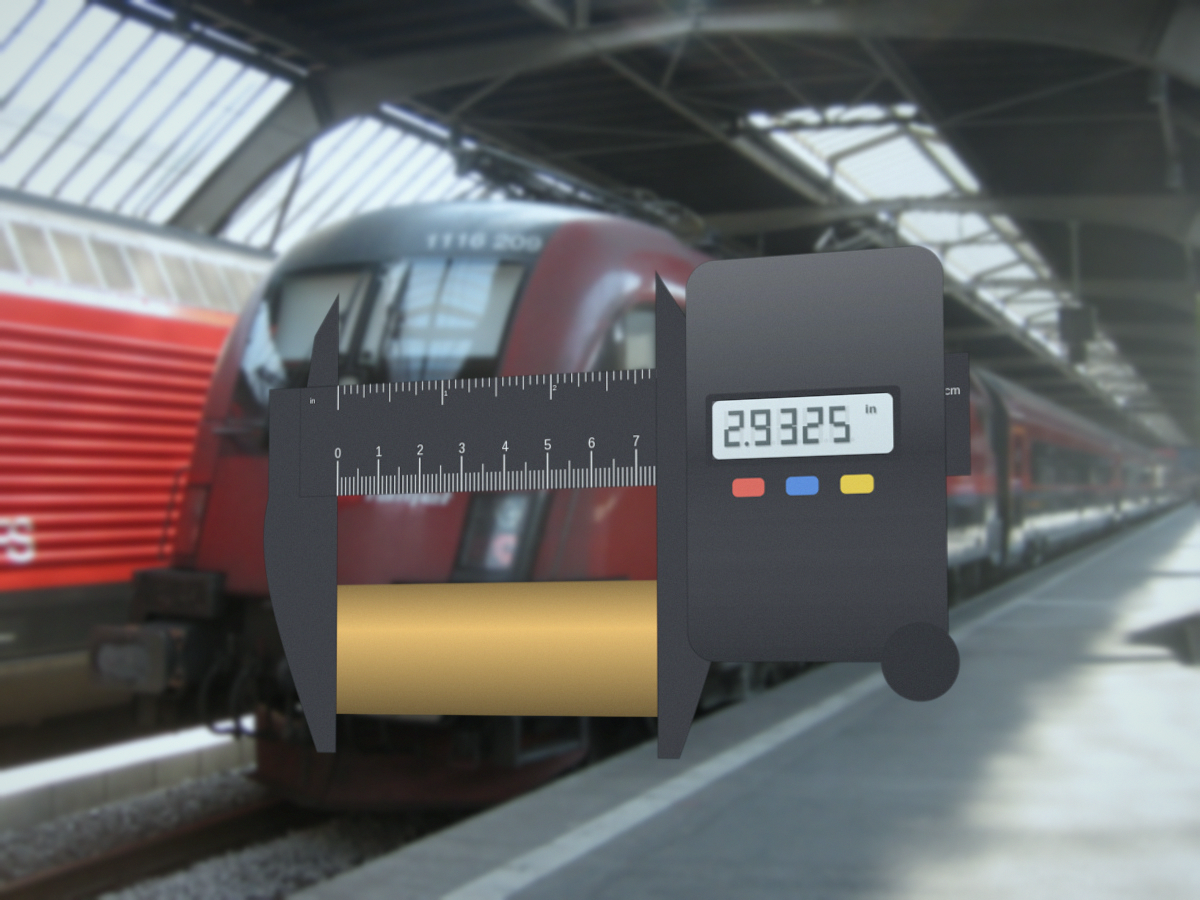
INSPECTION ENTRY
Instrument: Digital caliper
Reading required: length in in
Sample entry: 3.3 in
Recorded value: 2.9325 in
